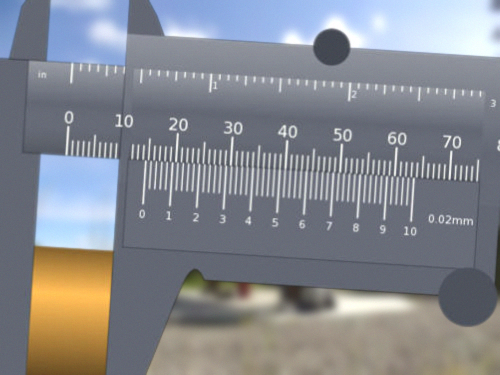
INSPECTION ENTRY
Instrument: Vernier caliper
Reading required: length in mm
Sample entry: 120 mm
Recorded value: 14.5 mm
